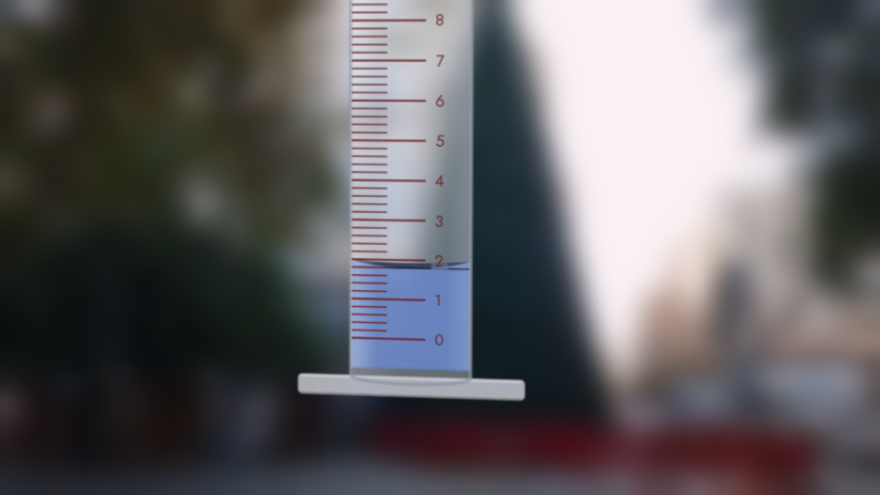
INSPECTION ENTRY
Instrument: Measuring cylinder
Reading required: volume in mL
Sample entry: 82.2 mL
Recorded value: 1.8 mL
